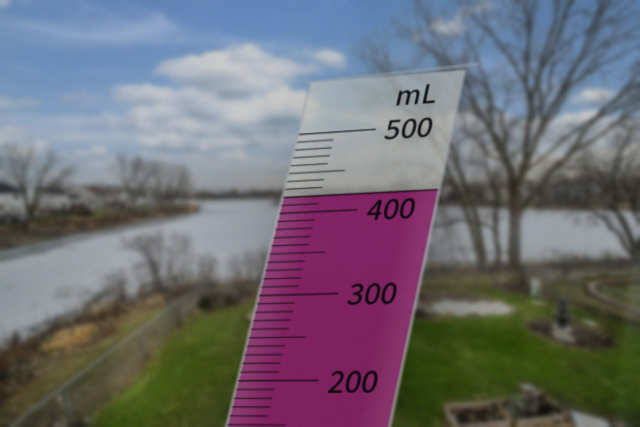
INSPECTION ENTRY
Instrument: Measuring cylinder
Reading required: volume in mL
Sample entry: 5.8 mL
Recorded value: 420 mL
